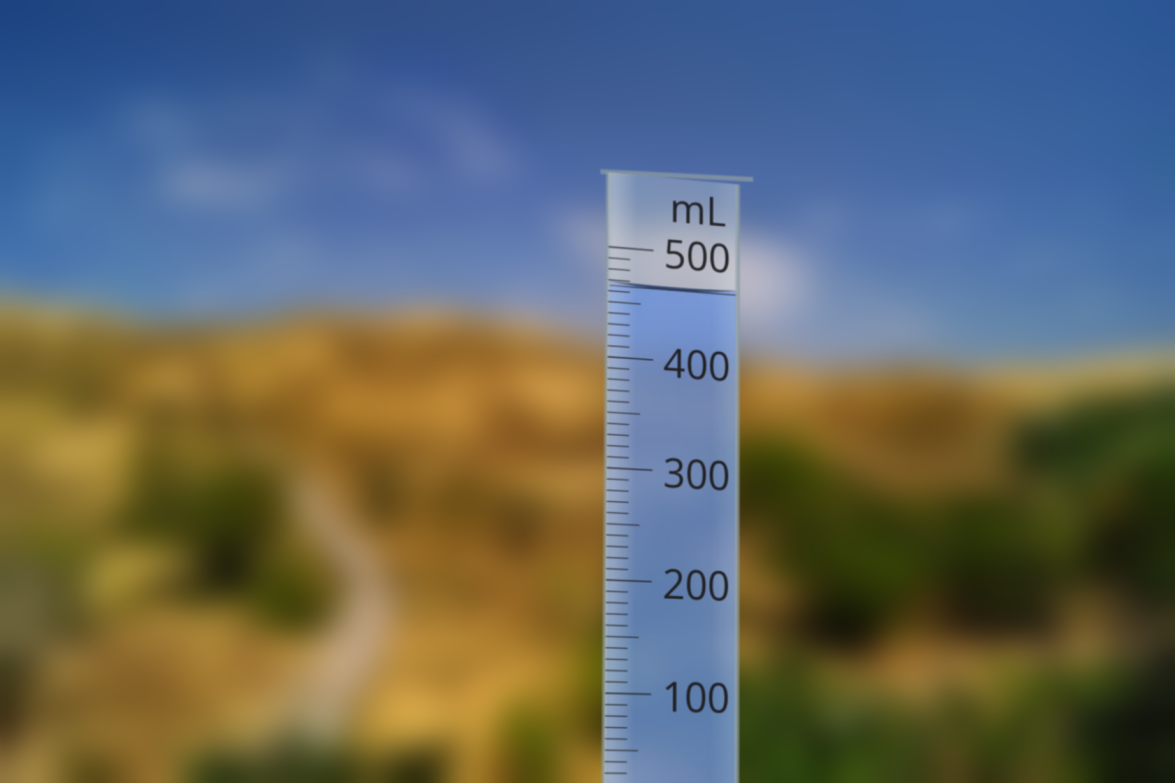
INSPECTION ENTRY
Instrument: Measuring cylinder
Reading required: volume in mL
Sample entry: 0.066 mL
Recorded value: 465 mL
